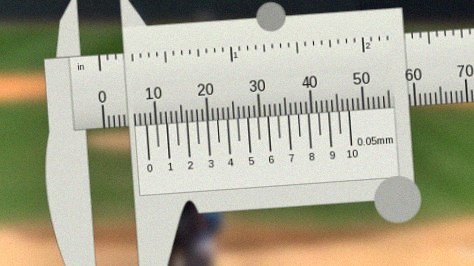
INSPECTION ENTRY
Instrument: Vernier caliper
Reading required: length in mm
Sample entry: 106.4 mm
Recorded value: 8.2 mm
